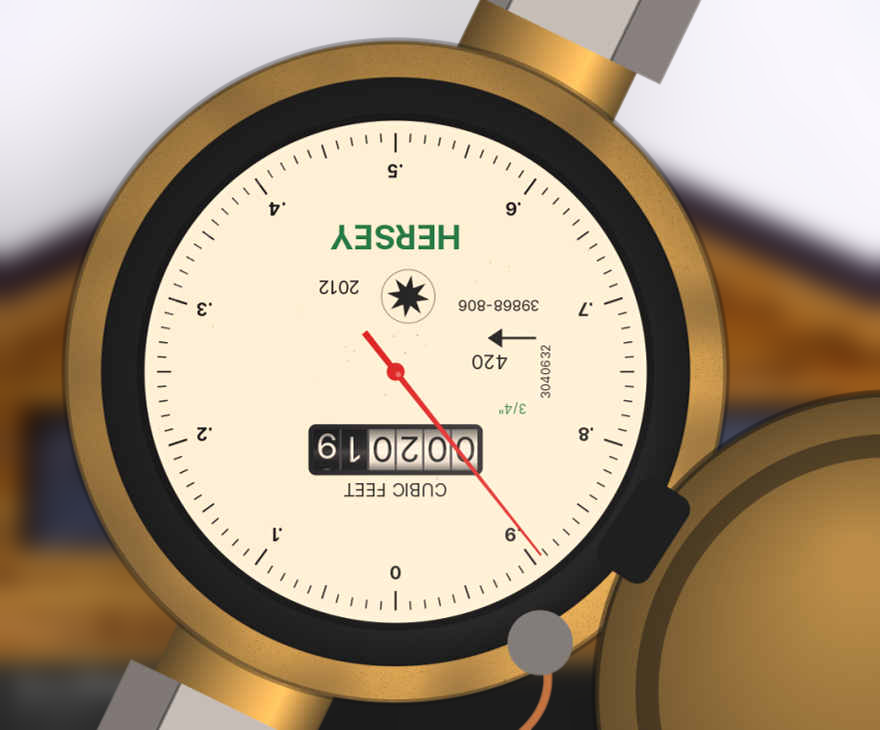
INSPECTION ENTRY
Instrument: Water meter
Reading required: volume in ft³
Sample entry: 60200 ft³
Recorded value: 2018.89 ft³
